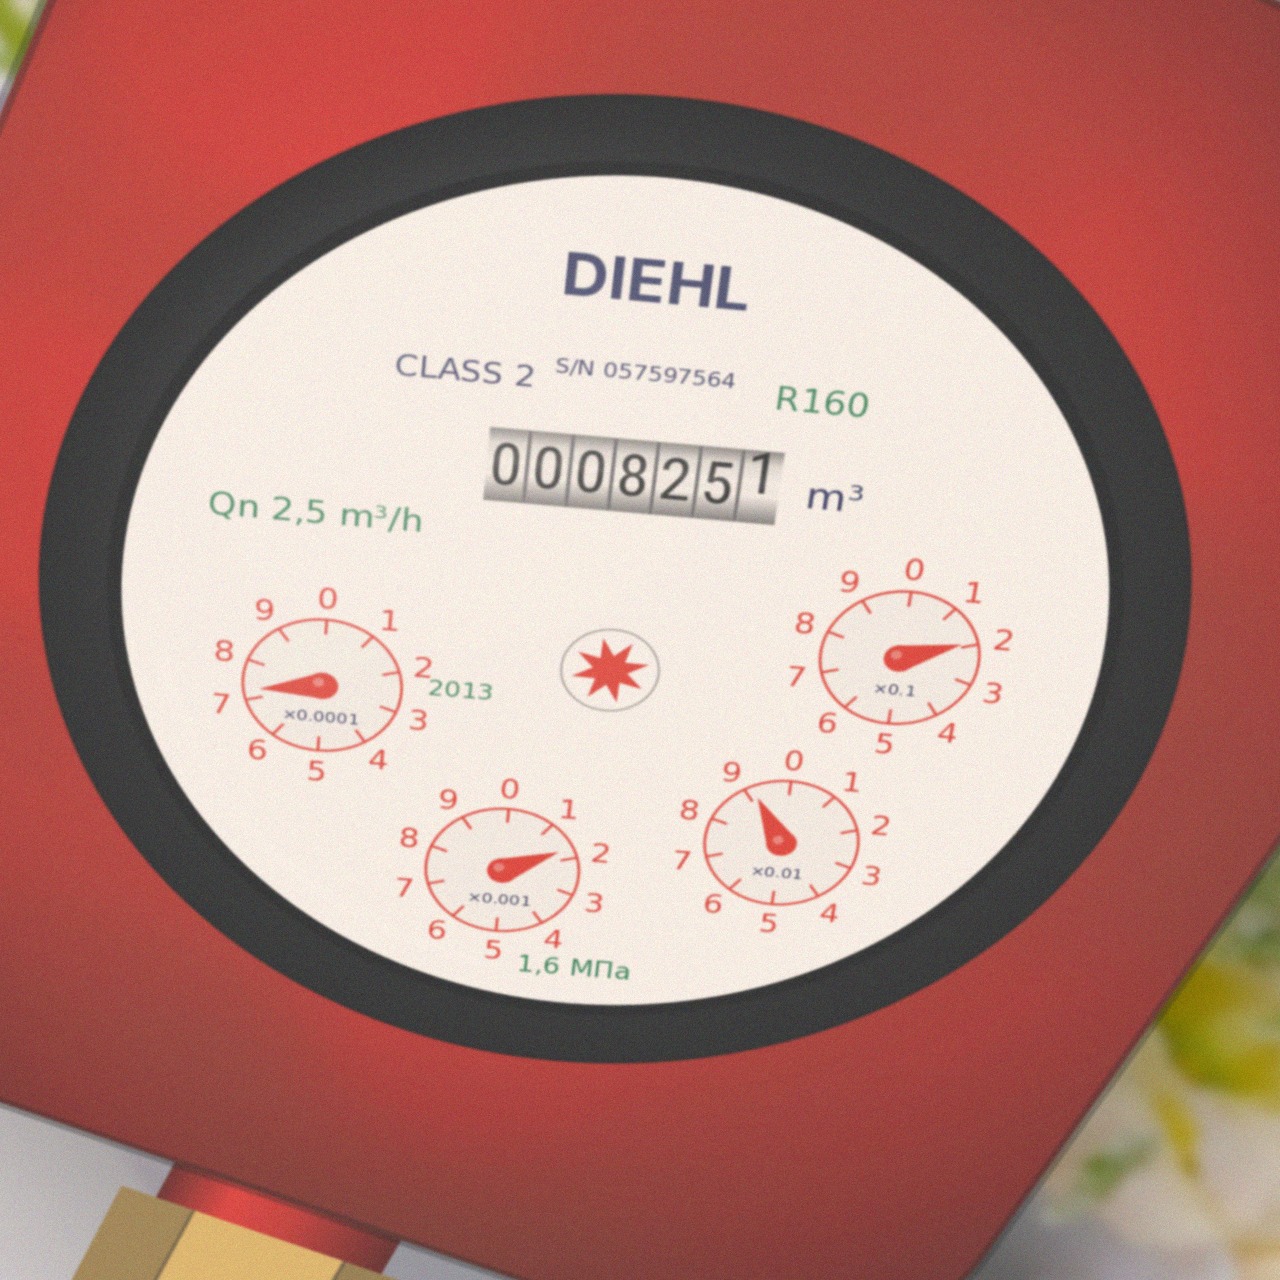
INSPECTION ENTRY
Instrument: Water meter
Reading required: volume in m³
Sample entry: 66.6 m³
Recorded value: 8251.1917 m³
